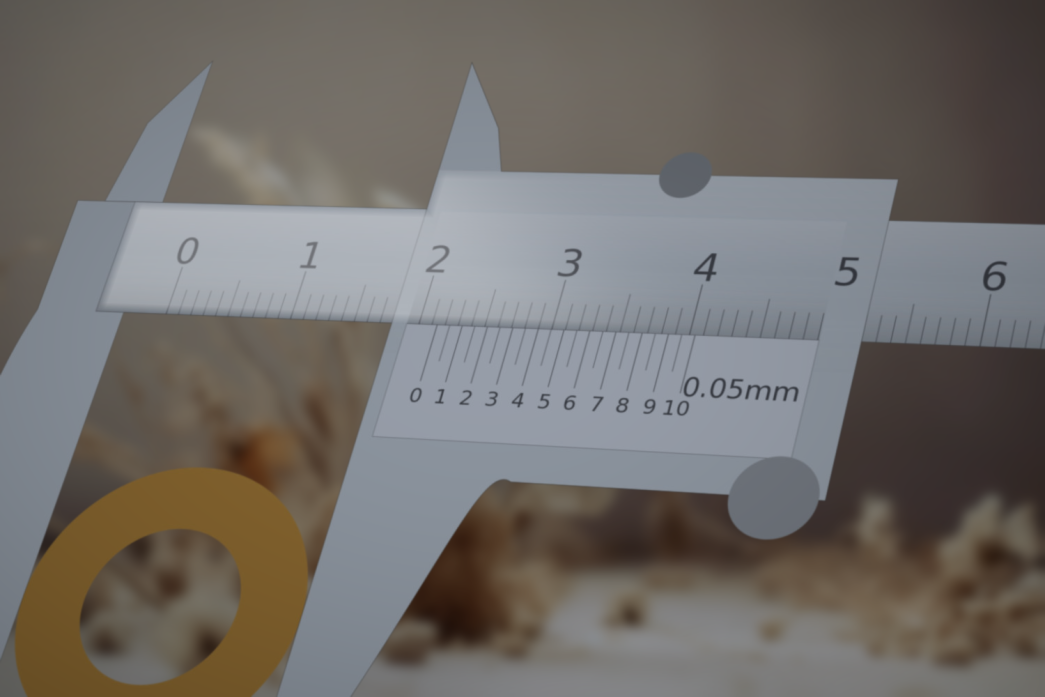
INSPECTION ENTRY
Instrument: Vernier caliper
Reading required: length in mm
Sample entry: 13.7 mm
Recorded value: 21.4 mm
